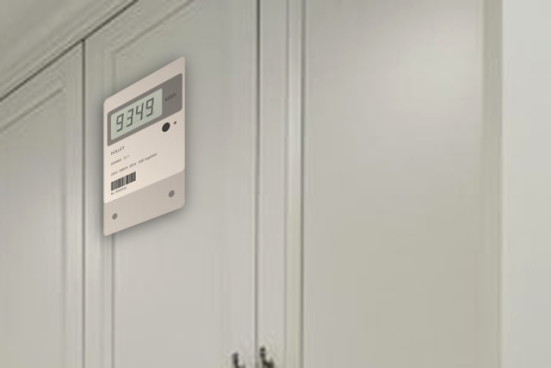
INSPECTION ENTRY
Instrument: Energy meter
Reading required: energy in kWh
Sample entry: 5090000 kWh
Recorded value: 9349 kWh
